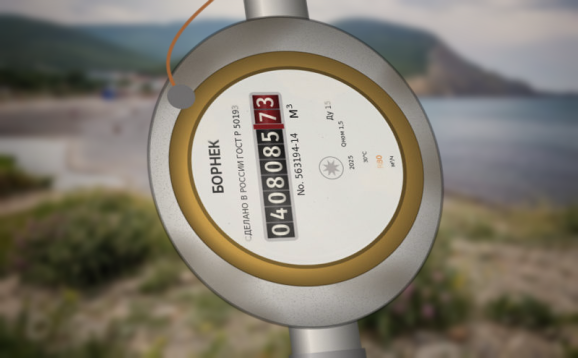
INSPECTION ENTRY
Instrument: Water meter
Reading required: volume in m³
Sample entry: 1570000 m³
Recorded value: 408085.73 m³
